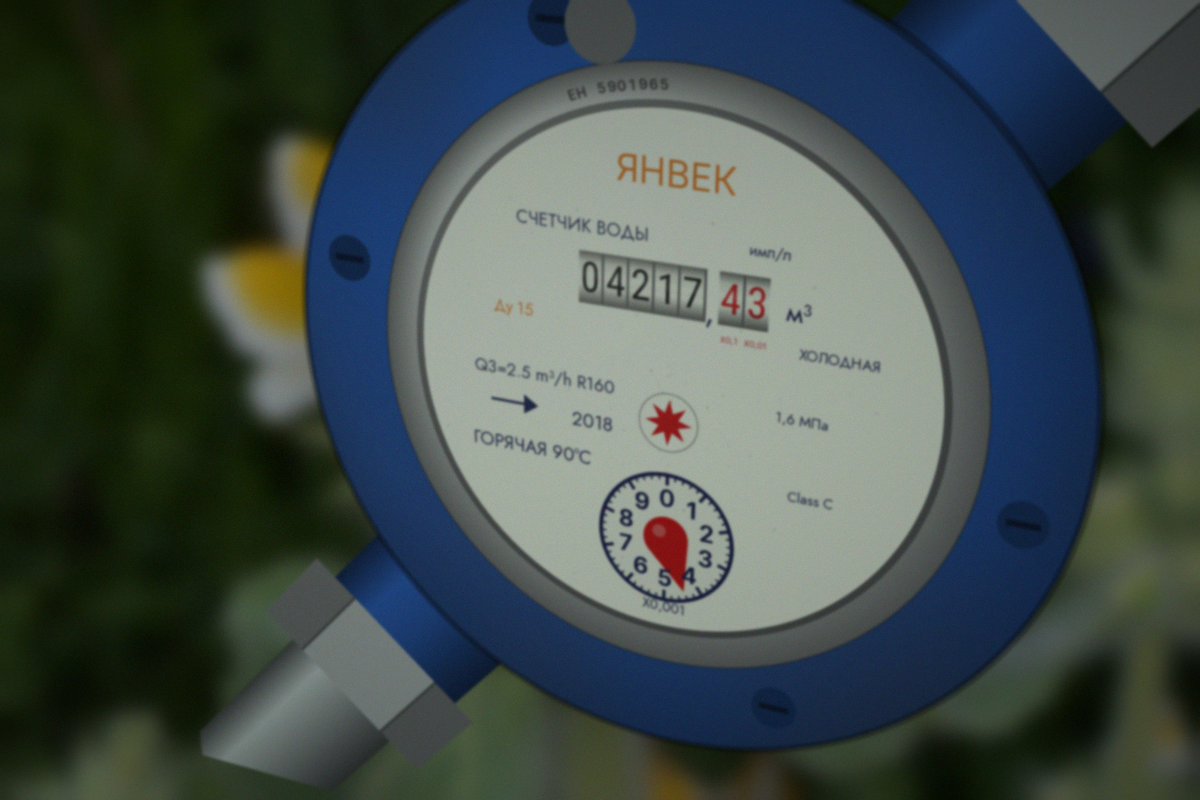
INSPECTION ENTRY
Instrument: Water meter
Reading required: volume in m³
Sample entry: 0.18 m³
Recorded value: 4217.434 m³
